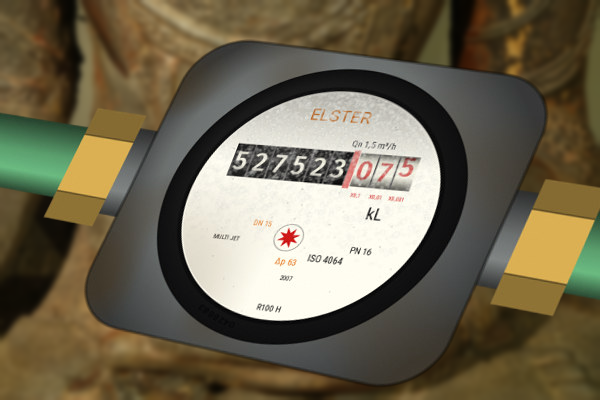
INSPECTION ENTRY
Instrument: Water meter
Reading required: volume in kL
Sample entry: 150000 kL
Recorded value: 527523.075 kL
